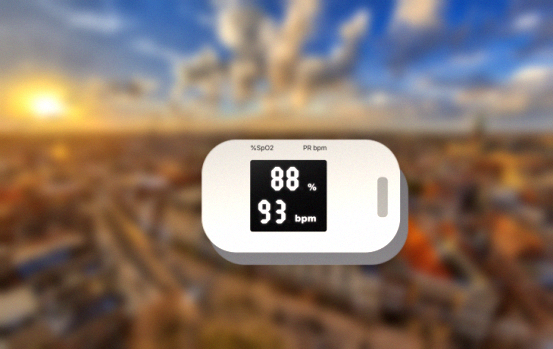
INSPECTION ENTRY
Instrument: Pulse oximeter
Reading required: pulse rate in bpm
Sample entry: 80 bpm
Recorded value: 93 bpm
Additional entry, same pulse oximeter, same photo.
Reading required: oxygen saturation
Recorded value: 88 %
